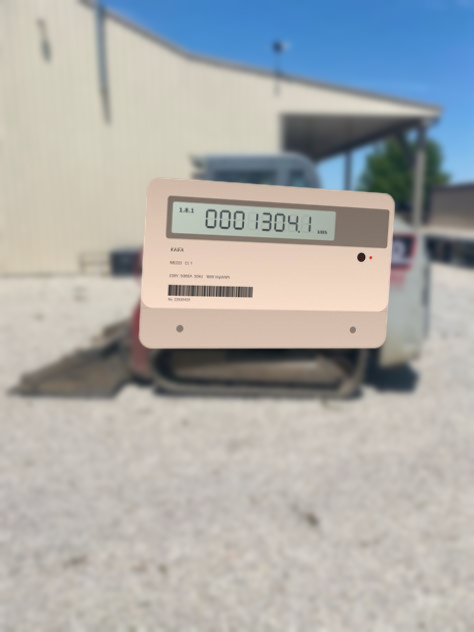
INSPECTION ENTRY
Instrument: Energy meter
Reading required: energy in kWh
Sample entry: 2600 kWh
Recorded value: 1304.1 kWh
